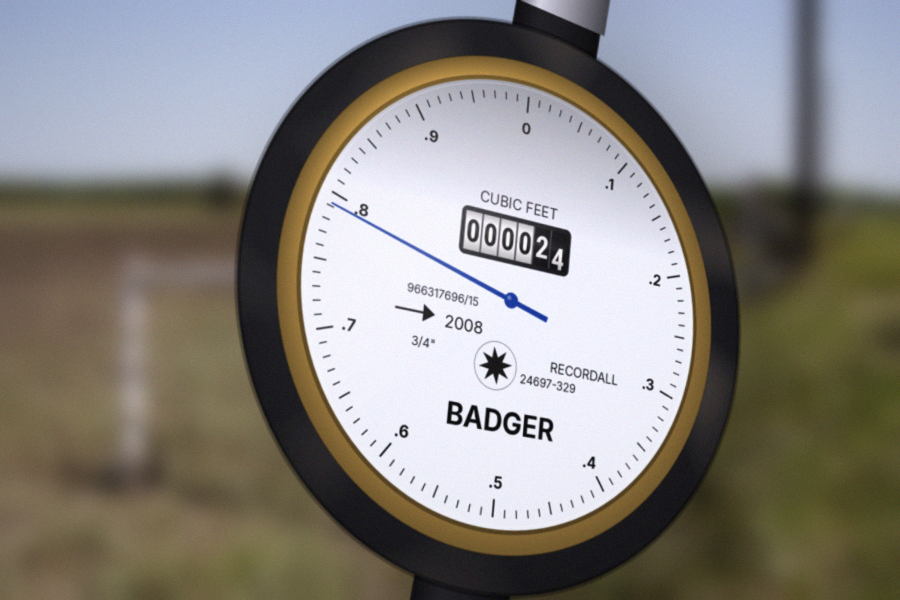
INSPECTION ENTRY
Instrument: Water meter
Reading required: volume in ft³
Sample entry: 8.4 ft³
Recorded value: 23.79 ft³
